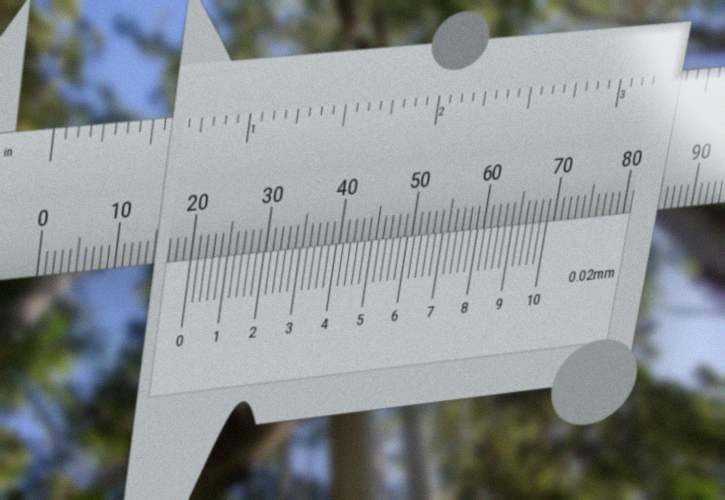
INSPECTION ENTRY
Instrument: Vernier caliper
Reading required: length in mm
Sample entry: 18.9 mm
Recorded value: 20.0 mm
